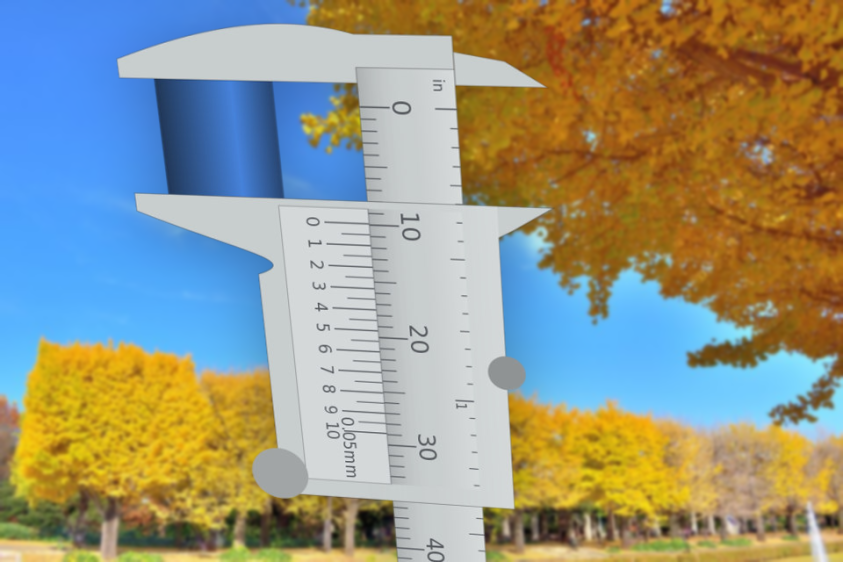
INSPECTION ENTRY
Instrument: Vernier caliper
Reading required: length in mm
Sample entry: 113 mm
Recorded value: 9.9 mm
